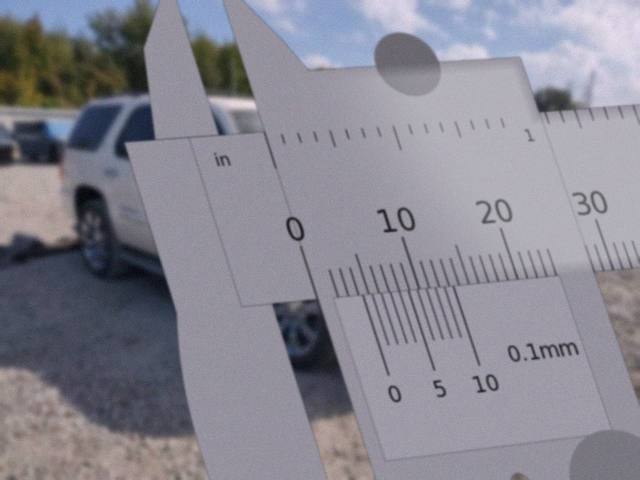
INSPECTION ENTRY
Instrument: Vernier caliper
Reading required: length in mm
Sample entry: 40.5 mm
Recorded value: 4.4 mm
